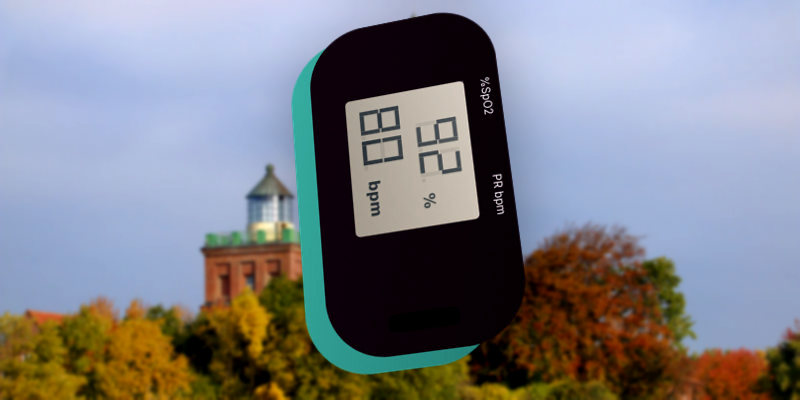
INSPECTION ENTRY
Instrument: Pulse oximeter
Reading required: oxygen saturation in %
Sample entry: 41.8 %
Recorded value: 92 %
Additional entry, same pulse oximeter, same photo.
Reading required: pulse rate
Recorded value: 80 bpm
